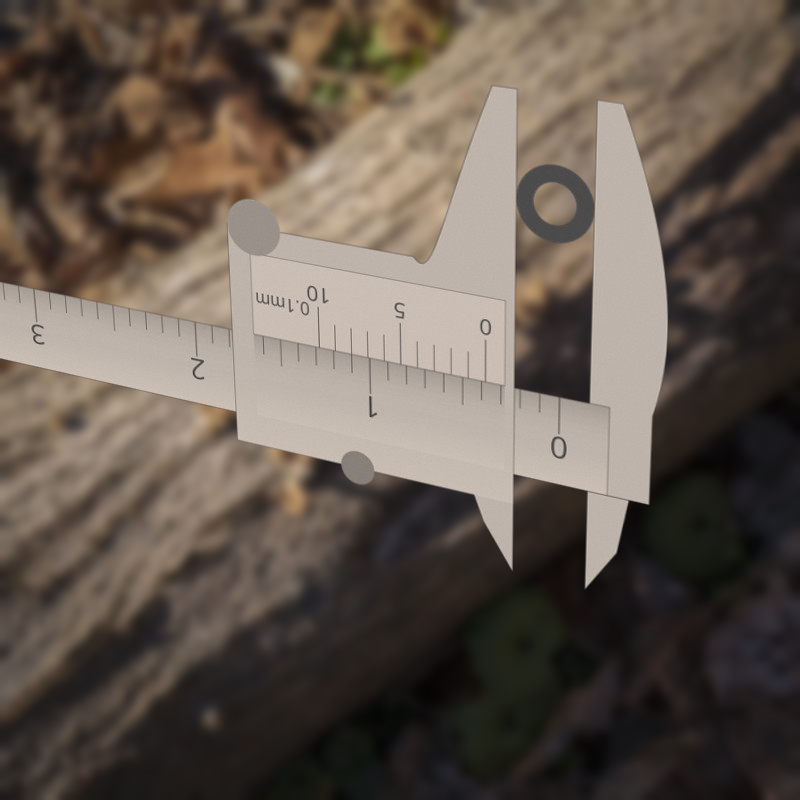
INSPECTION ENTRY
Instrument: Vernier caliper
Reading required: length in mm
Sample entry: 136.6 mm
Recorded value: 3.8 mm
